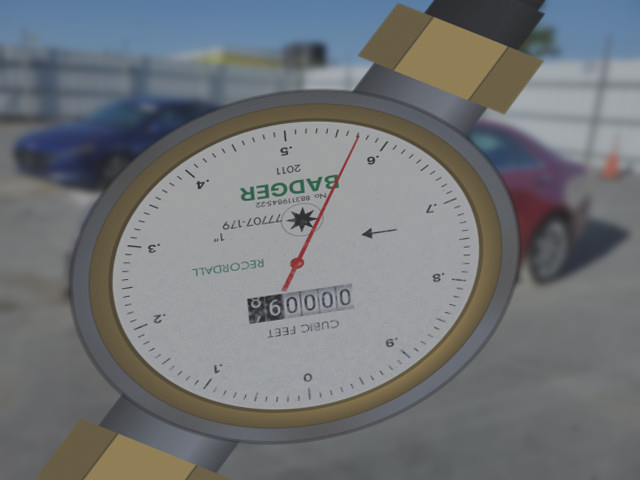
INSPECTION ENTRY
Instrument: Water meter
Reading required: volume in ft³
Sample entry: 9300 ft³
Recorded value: 97.57 ft³
